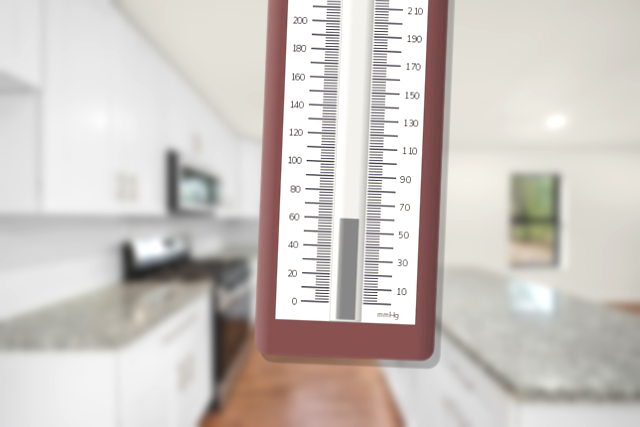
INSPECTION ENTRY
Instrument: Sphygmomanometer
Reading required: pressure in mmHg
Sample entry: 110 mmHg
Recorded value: 60 mmHg
